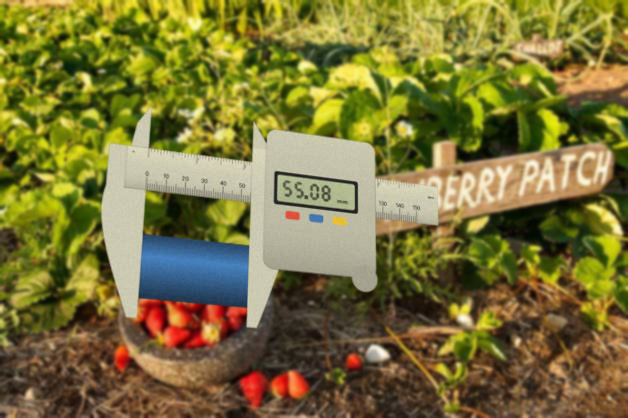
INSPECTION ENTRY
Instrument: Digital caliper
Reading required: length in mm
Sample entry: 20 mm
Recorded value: 55.08 mm
